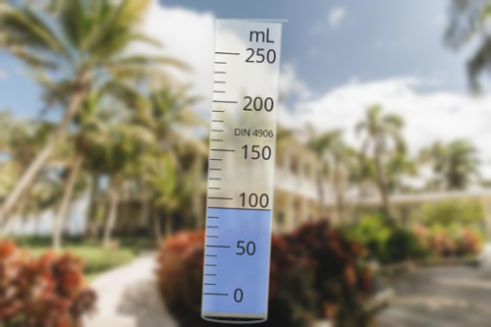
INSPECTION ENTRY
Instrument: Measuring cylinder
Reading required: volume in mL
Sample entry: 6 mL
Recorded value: 90 mL
